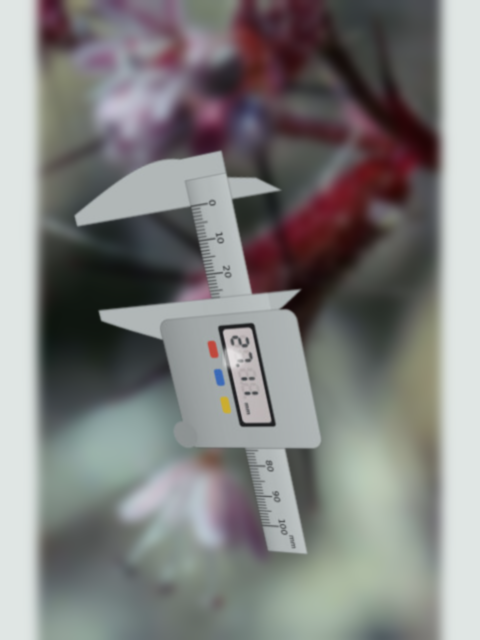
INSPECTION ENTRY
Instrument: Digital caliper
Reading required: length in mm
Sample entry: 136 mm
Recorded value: 27.11 mm
